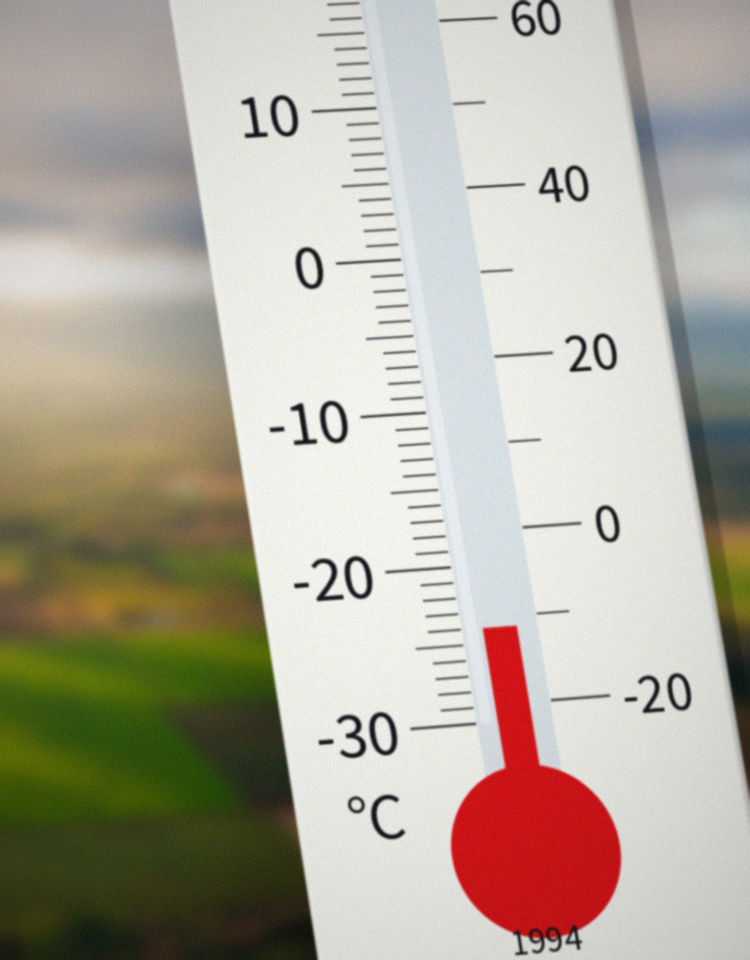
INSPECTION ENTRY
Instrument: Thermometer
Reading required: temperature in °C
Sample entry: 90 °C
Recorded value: -24 °C
